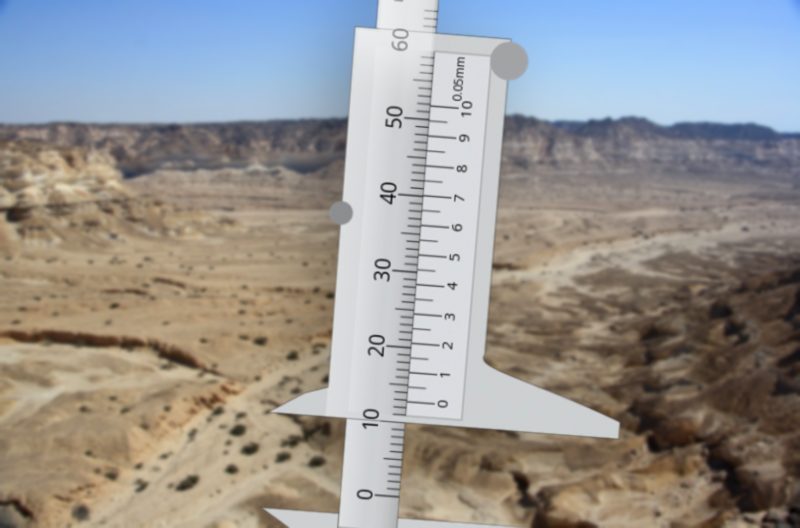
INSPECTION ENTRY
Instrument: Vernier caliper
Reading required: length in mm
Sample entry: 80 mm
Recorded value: 12.8 mm
